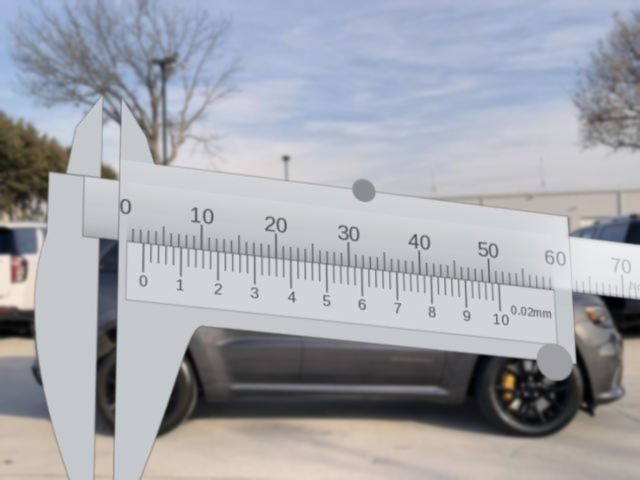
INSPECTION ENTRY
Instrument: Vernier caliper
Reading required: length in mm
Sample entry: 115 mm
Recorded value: 2.4 mm
